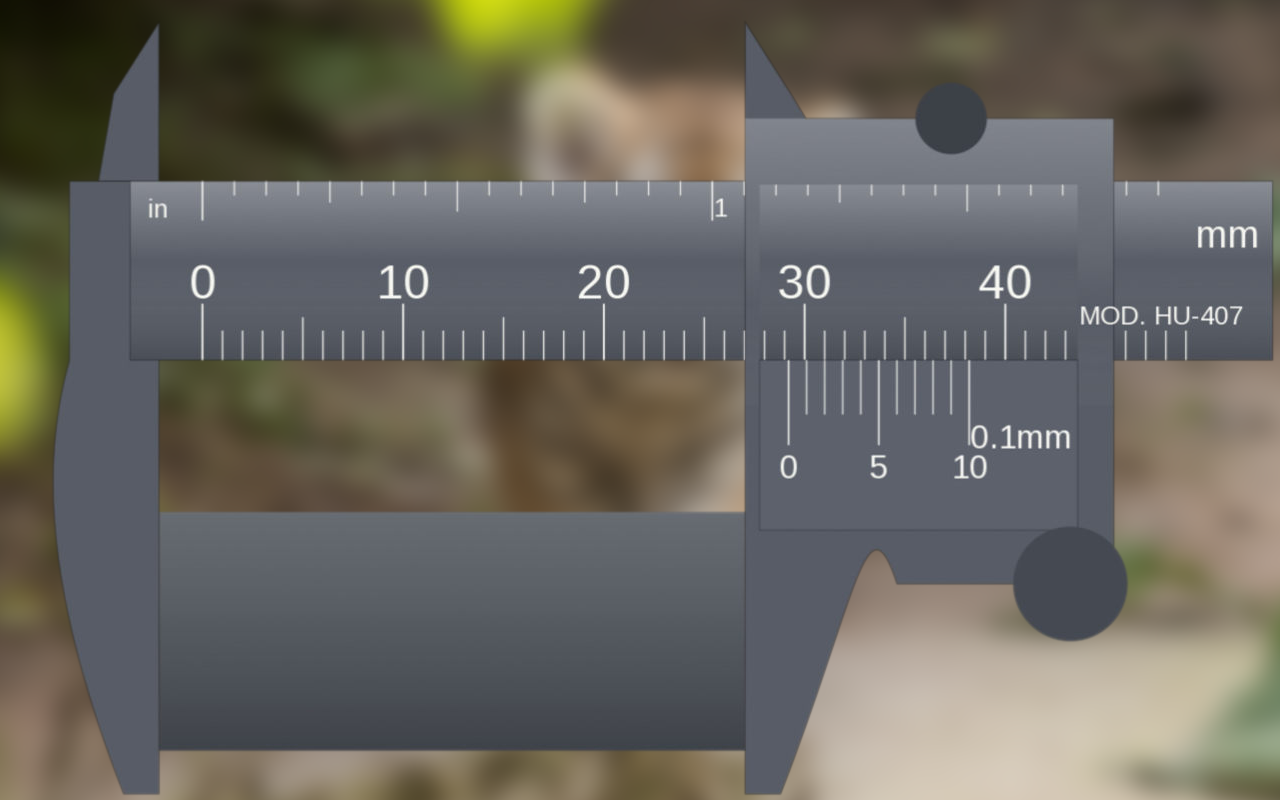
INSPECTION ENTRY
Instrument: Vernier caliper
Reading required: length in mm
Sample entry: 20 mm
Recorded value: 29.2 mm
